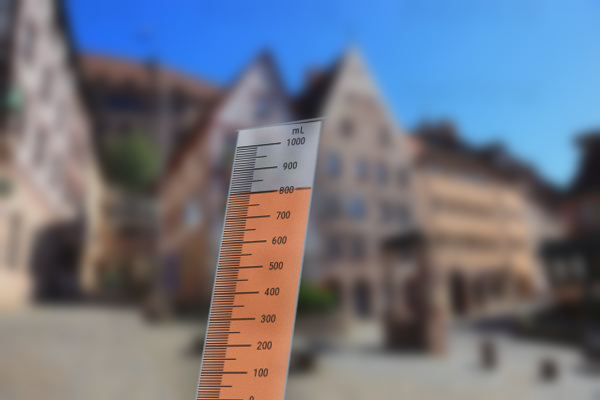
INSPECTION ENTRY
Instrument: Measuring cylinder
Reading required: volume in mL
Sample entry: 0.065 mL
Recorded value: 800 mL
